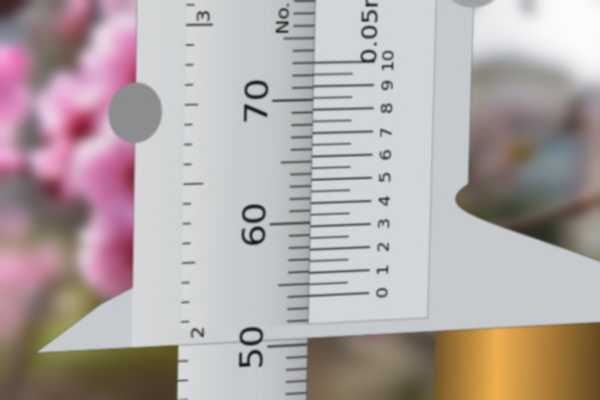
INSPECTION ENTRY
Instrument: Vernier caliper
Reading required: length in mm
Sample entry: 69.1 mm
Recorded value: 54.0 mm
